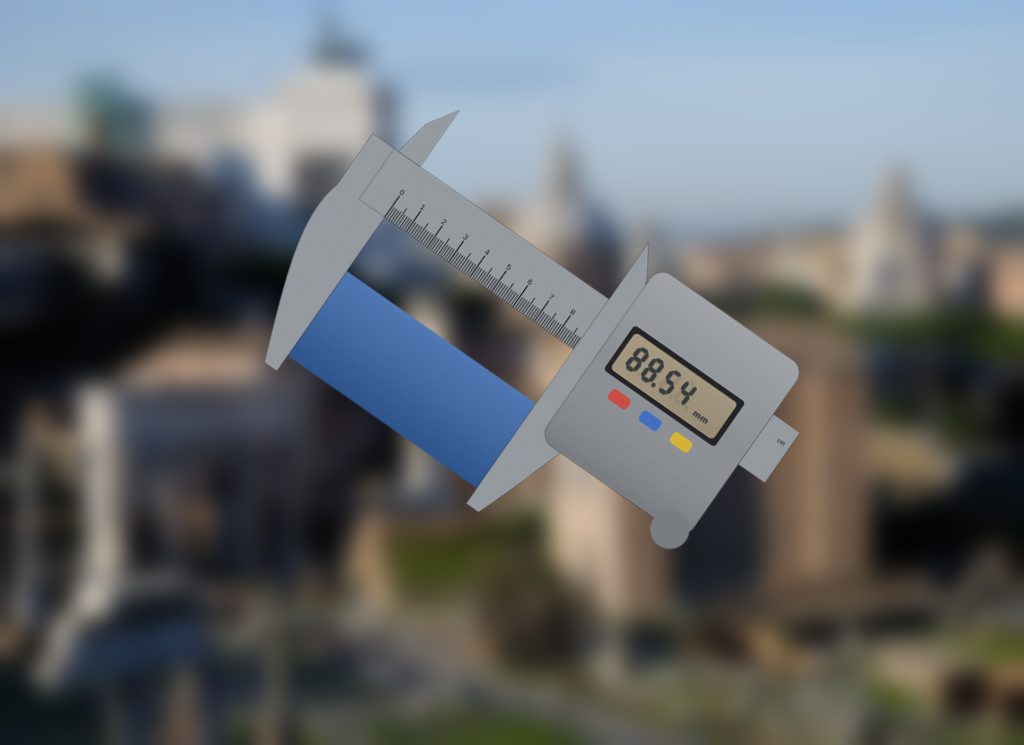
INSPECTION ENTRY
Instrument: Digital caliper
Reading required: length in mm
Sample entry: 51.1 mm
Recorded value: 88.54 mm
